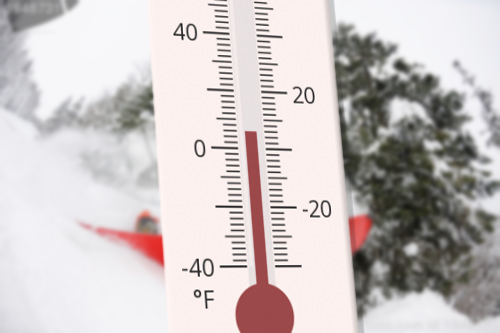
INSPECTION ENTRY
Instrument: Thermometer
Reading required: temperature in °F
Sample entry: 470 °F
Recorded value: 6 °F
